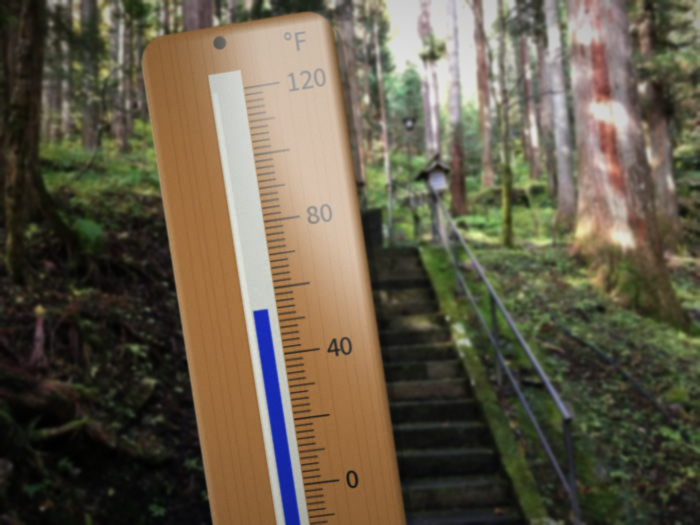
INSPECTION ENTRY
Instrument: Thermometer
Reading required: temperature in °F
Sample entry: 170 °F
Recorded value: 54 °F
